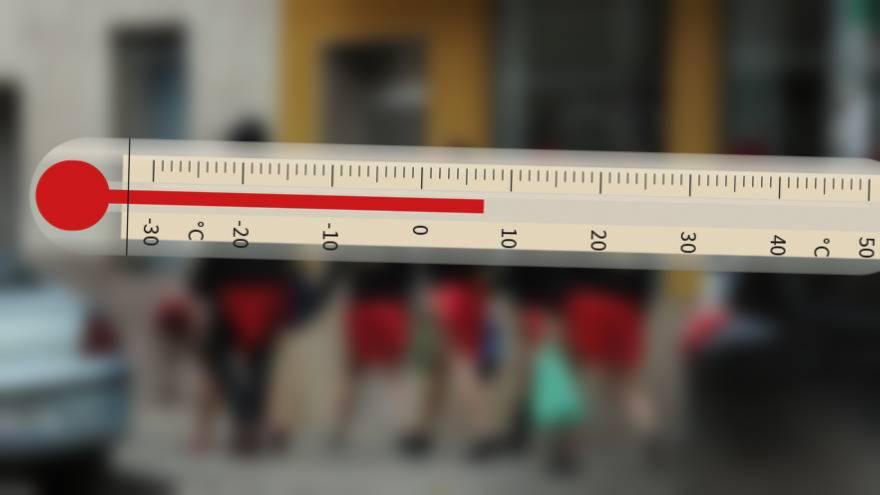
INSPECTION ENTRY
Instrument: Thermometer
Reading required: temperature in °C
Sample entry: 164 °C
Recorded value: 7 °C
